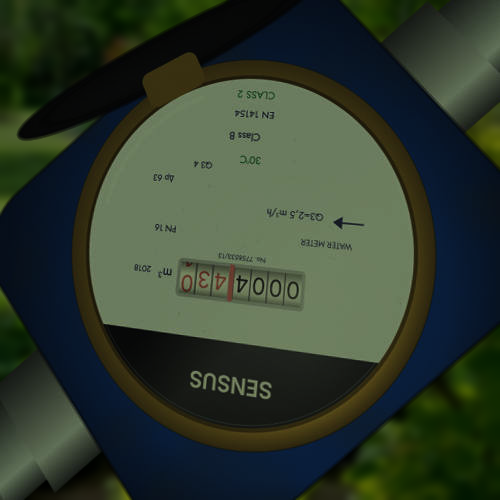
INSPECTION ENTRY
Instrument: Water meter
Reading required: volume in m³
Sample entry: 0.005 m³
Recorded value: 4.430 m³
